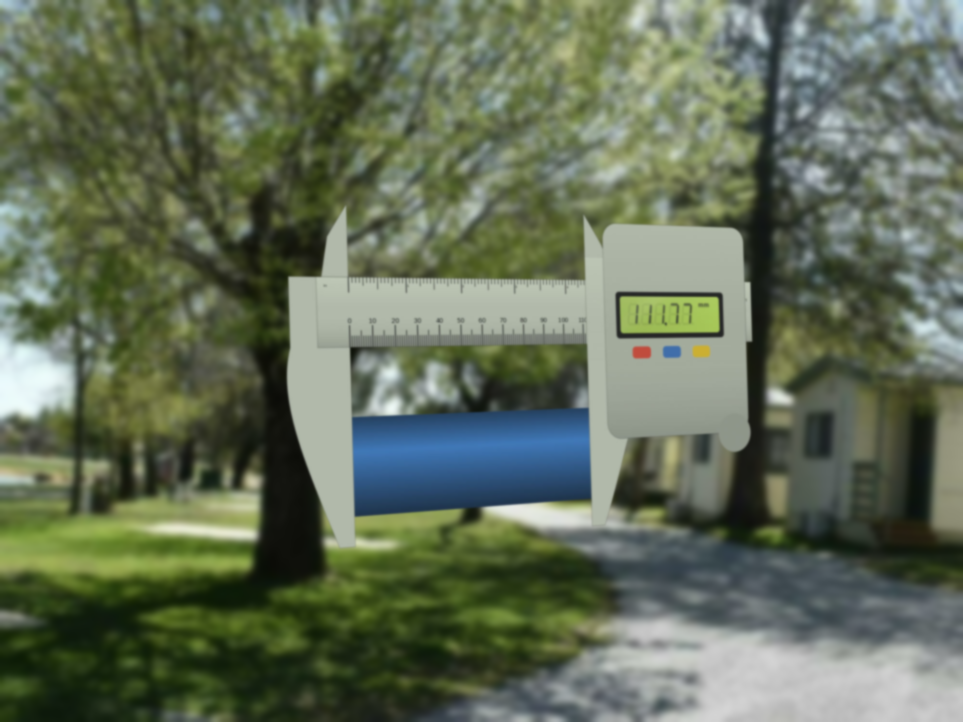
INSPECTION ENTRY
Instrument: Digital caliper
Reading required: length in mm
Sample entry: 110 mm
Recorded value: 111.77 mm
